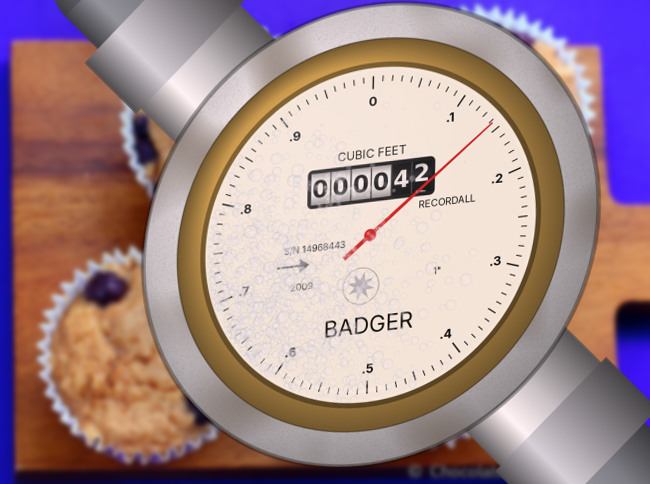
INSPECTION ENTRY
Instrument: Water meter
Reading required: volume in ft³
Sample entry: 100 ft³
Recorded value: 42.14 ft³
